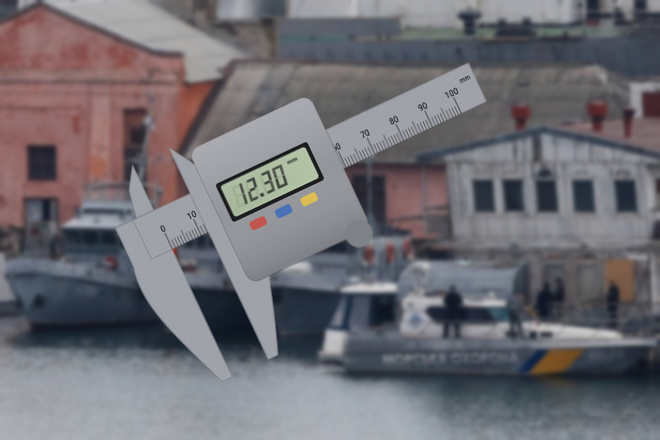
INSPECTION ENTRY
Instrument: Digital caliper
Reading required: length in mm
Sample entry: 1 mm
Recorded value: 12.30 mm
